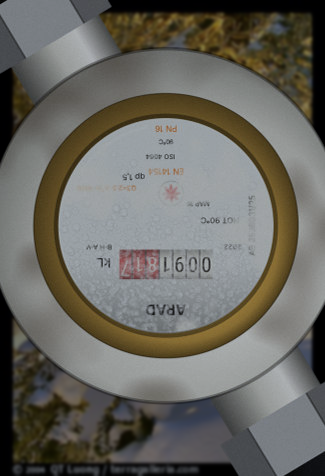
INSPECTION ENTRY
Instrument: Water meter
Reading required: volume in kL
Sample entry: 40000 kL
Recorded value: 91.817 kL
